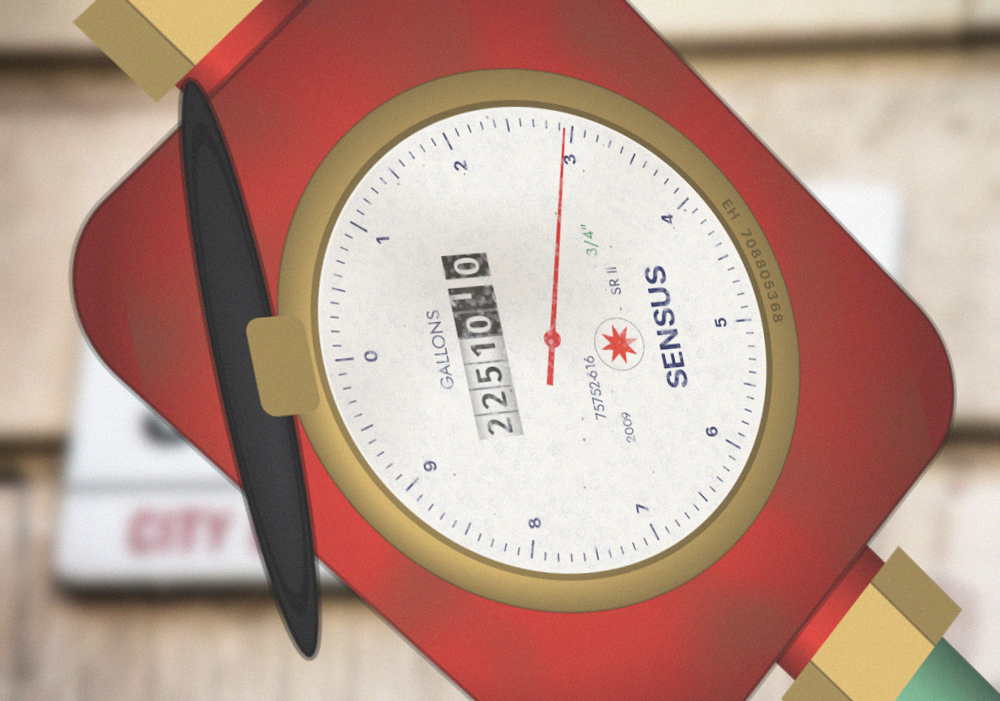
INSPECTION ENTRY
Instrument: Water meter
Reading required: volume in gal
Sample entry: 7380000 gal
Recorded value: 2251012.9 gal
